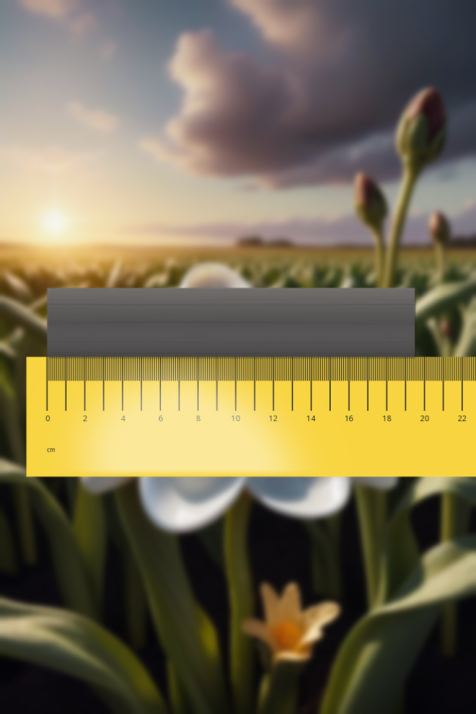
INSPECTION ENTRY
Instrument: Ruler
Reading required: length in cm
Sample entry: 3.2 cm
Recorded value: 19.5 cm
